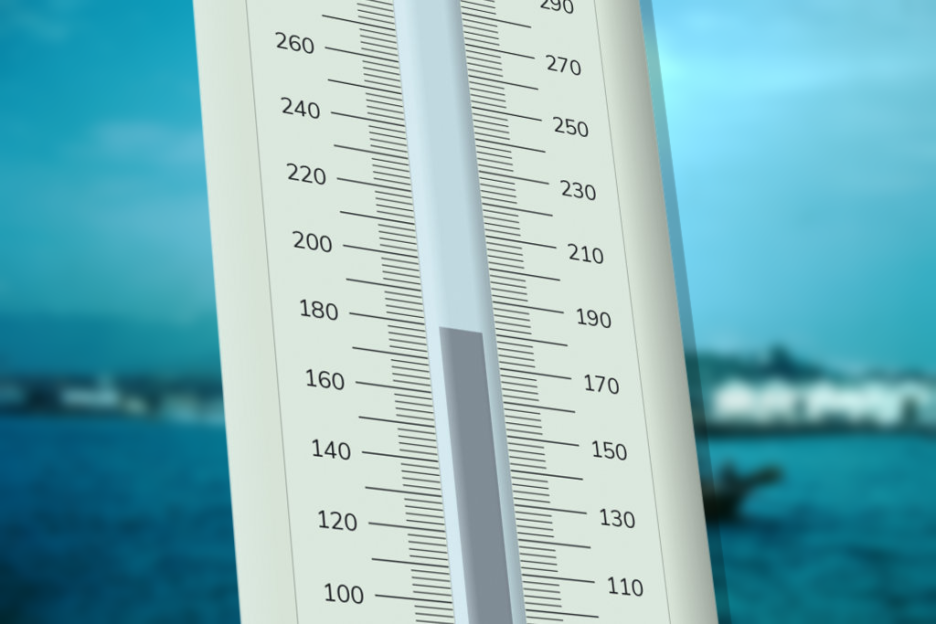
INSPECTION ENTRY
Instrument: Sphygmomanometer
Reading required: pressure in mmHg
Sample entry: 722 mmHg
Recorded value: 180 mmHg
